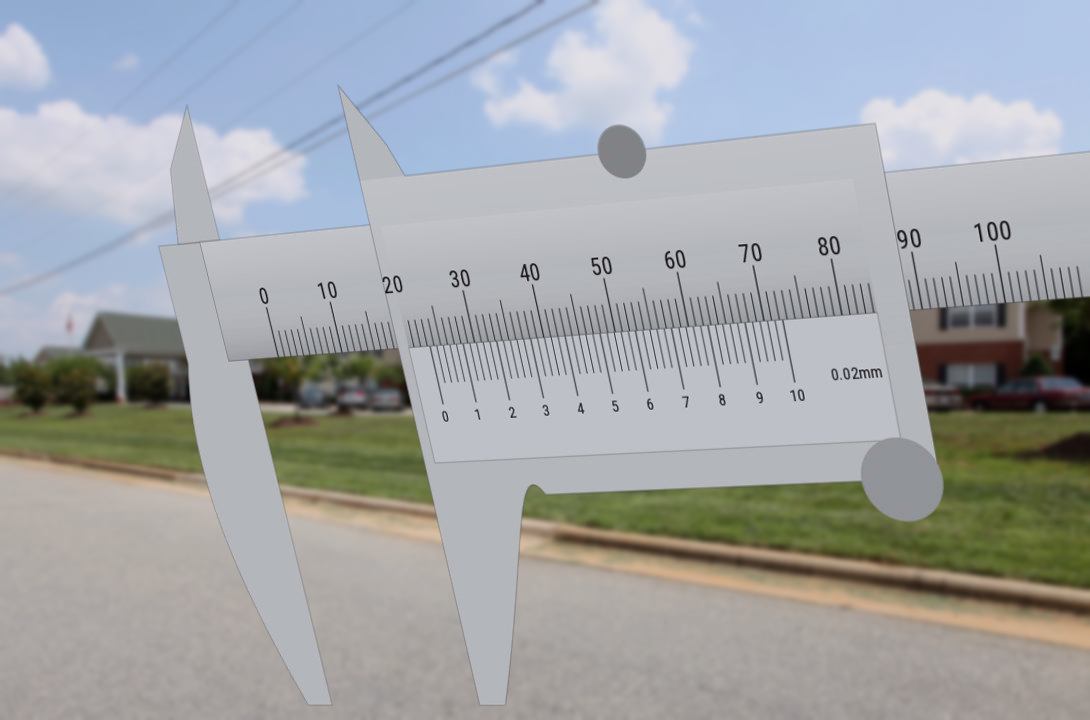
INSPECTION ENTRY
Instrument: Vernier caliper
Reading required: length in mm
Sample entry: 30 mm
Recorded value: 23.4 mm
